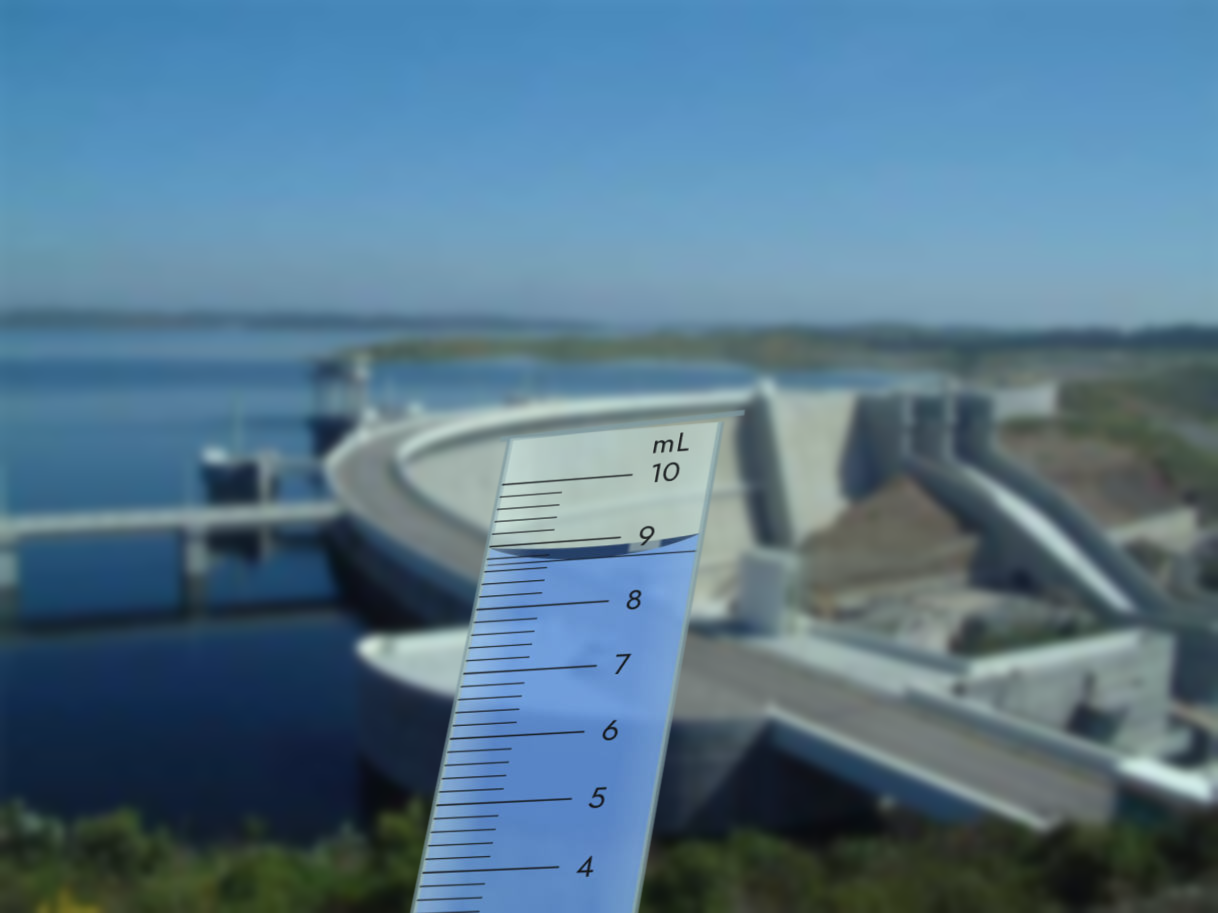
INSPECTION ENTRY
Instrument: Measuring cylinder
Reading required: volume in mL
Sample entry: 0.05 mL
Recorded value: 8.7 mL
